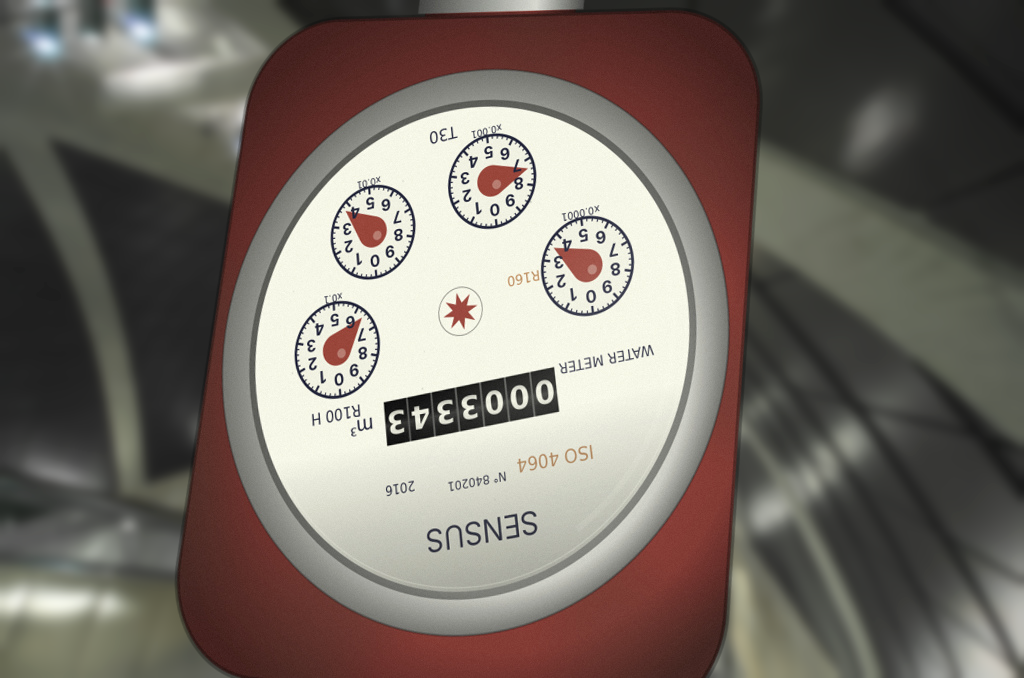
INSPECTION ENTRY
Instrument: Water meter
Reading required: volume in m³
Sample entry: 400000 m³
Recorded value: 3343.6373 m³
